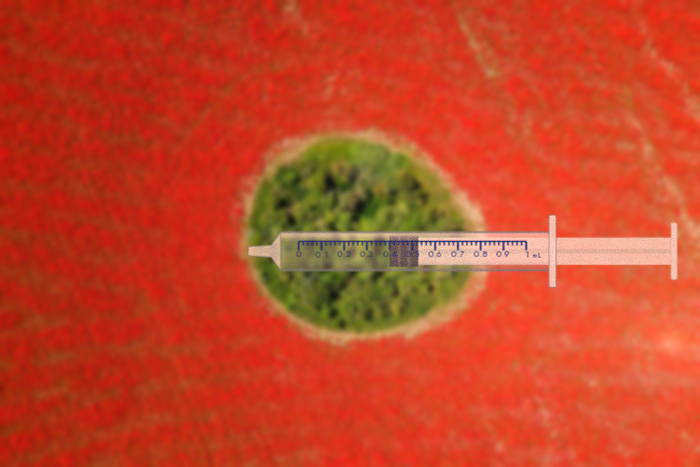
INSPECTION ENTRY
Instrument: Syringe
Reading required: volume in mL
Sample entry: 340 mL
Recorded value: 0.4 mL
